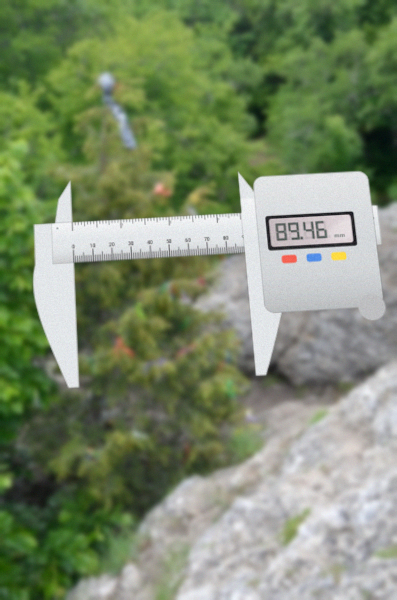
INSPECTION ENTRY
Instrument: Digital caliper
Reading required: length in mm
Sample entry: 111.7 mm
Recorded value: 89.46 mm
